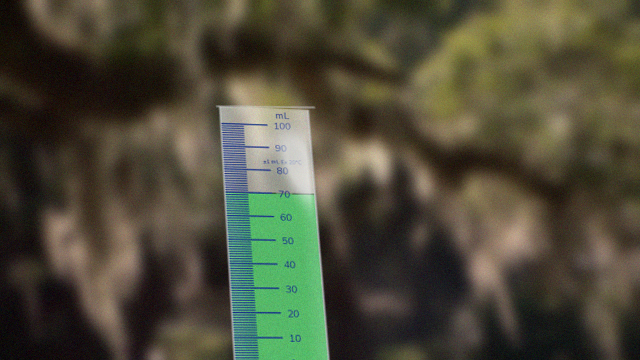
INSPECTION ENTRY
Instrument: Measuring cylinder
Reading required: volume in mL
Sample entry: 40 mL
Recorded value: 70 mL
